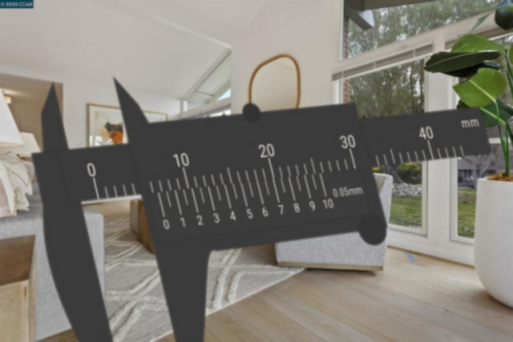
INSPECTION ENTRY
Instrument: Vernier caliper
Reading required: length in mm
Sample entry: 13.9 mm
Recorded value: 6.6 mm
